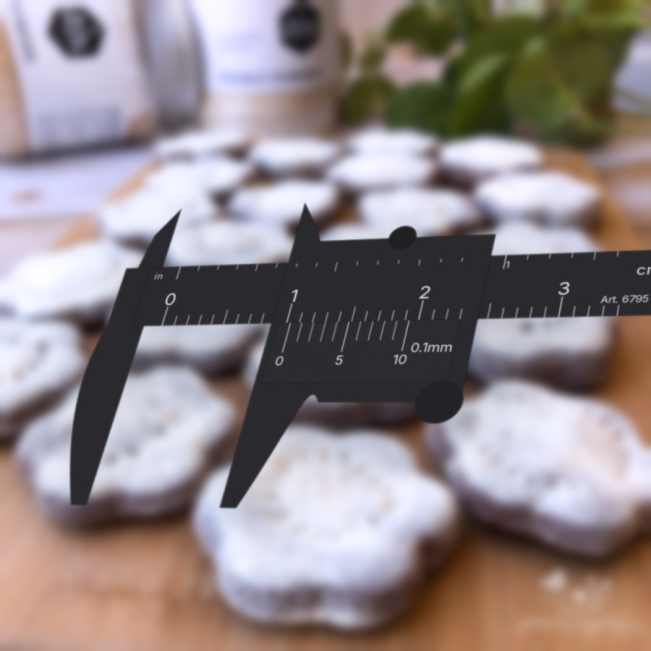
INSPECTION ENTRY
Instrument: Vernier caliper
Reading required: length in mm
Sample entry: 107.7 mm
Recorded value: 10.3 mm
